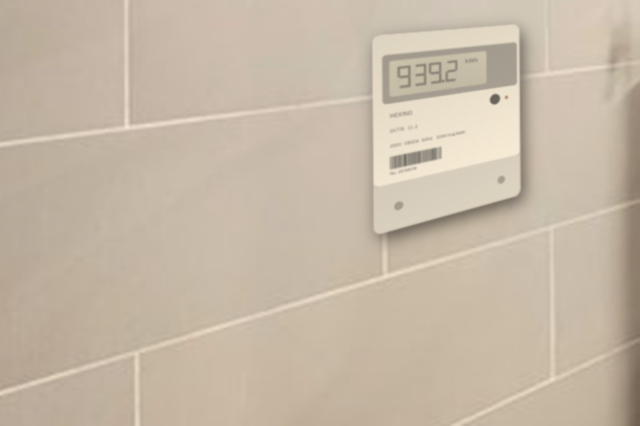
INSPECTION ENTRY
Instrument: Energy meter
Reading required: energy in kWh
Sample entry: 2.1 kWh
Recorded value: 939.2 kWh
